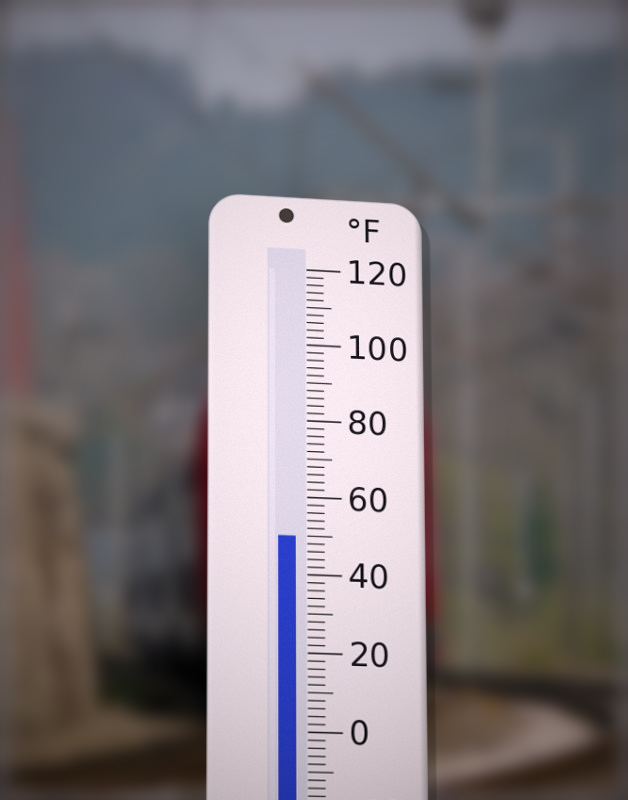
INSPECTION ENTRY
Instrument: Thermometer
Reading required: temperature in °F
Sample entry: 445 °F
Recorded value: 50 °F
